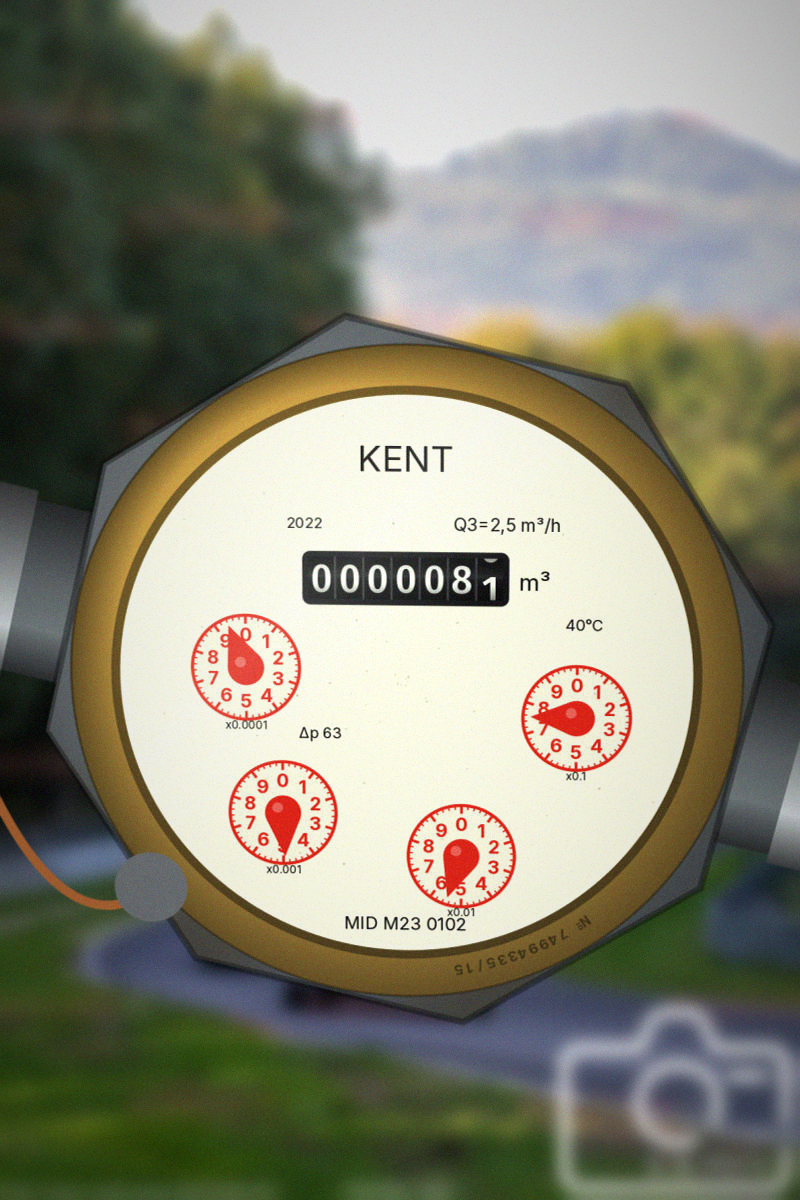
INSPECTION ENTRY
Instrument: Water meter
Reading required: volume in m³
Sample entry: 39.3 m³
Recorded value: 80.7549 m³
